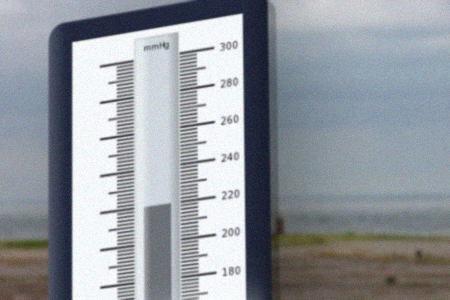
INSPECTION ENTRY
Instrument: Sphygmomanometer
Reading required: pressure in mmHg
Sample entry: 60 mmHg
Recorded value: 220 mmHg
